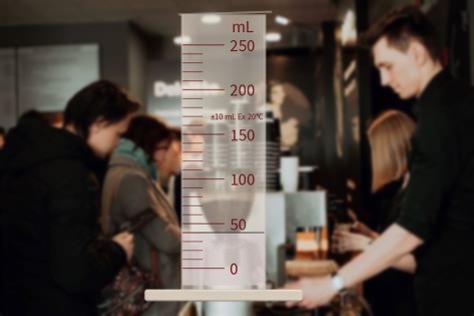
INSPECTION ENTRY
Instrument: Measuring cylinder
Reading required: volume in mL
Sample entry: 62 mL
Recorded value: 40 mL
